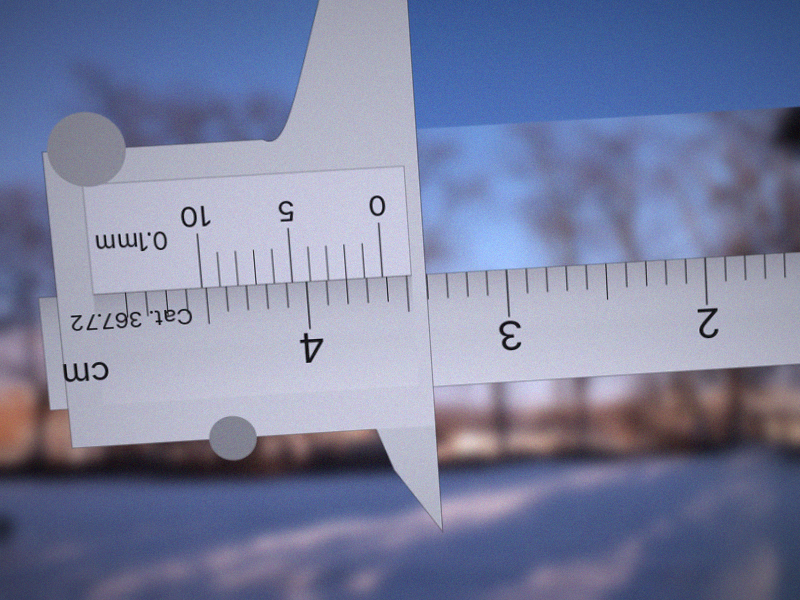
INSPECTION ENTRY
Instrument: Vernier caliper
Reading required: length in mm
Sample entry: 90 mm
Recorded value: 36.2 mm
